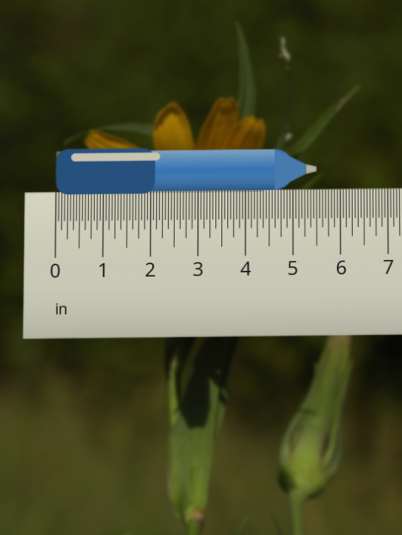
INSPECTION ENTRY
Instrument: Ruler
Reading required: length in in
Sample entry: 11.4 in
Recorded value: 5.5 in
